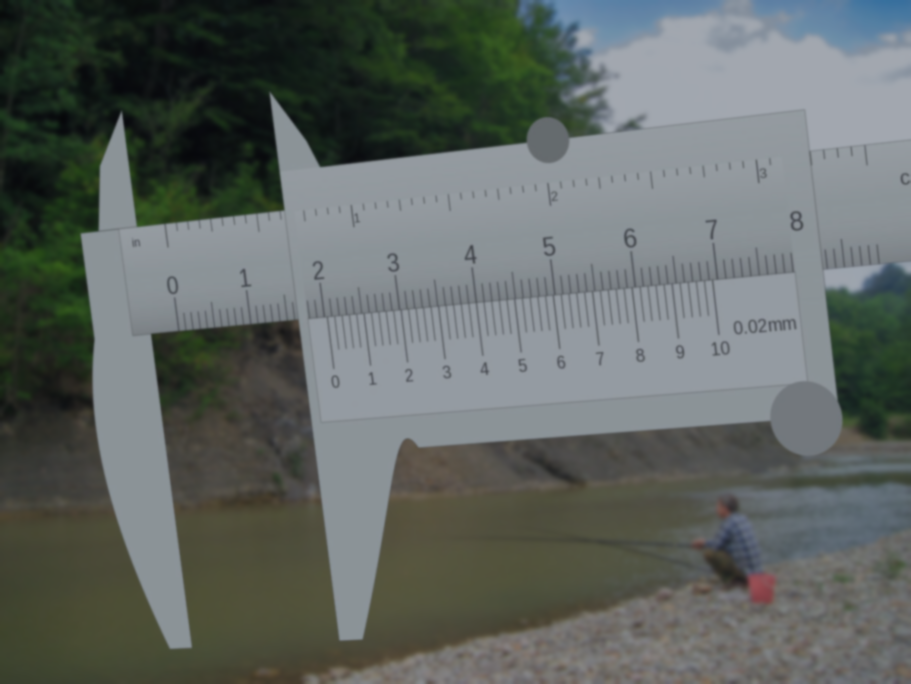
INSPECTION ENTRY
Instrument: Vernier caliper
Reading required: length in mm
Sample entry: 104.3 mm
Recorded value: 20.4 mm
